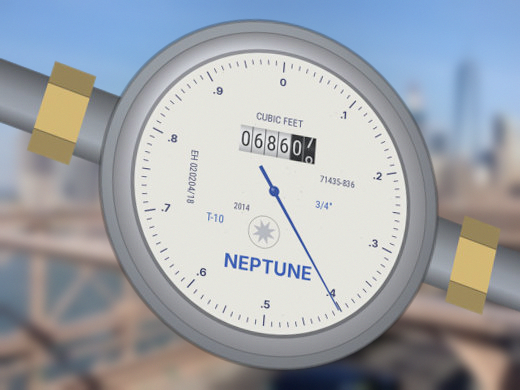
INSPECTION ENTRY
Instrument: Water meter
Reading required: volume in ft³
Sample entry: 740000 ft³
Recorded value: 68607.40 ft³
